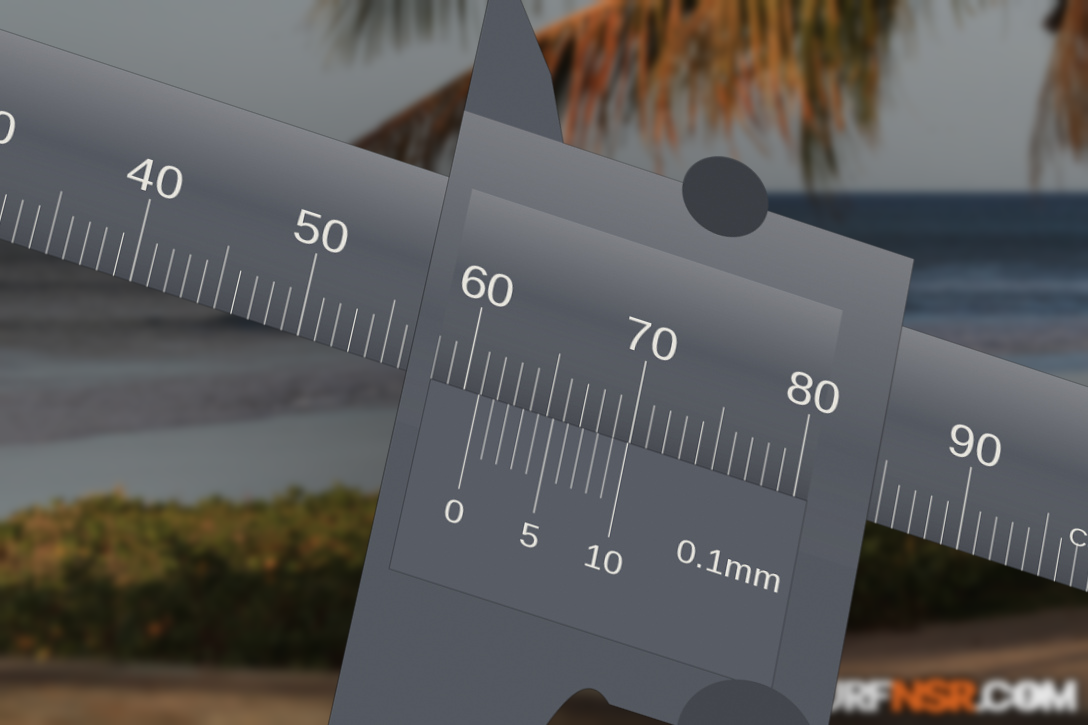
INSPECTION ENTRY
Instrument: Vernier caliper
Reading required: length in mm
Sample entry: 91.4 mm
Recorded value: 60.9 mm
